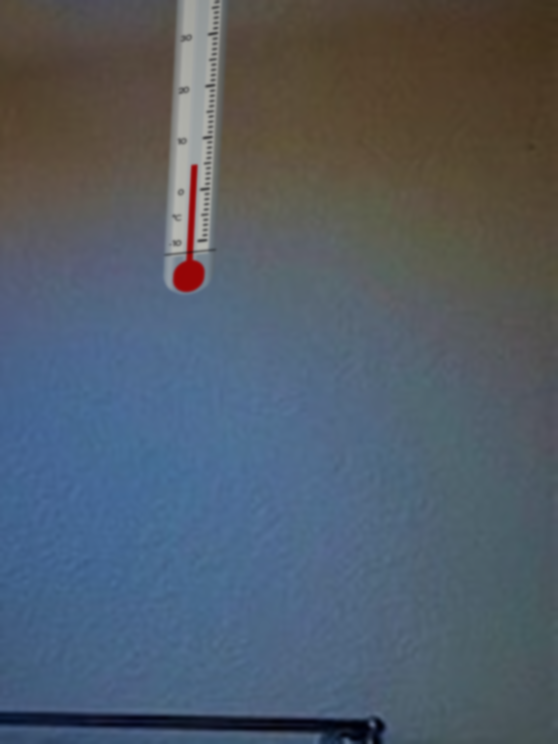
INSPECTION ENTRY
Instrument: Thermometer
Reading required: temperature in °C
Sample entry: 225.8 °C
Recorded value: 5 °C
